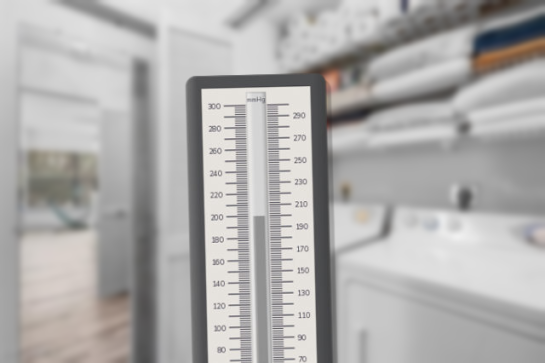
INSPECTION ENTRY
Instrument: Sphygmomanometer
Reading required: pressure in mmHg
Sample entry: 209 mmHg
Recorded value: 200 mmHg
